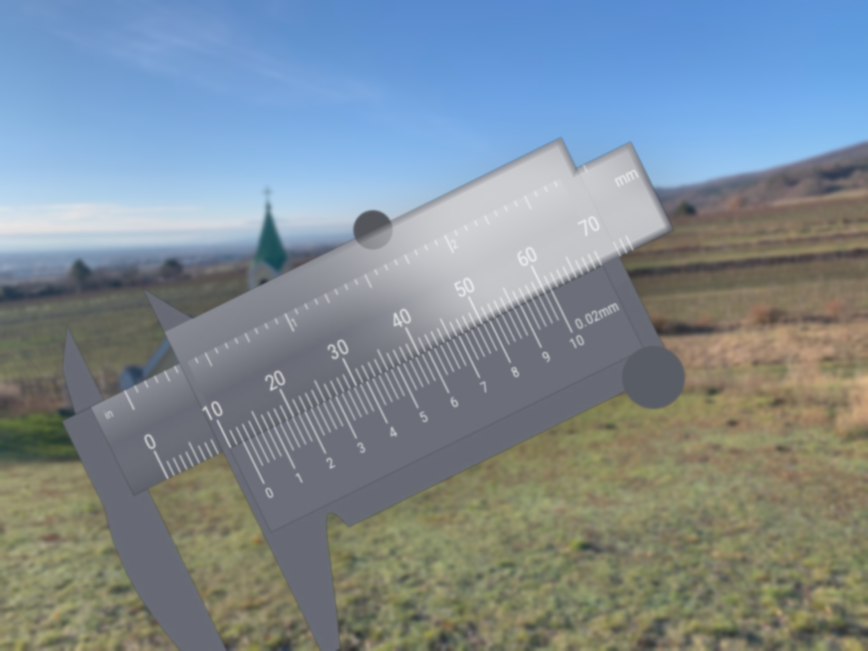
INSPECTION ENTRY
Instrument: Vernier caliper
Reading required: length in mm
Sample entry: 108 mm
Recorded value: 12.0 mm
